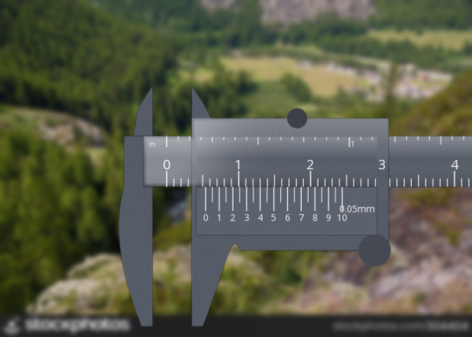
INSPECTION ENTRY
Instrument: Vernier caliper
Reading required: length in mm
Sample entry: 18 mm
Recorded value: 5.4 mm
